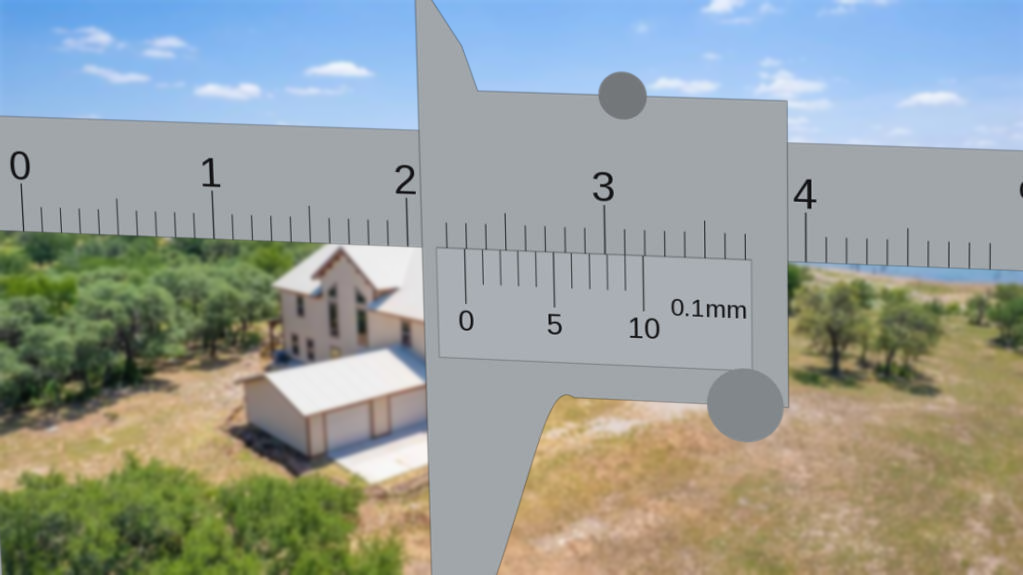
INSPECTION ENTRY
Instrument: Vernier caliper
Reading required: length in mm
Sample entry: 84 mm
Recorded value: 22.9 mm
